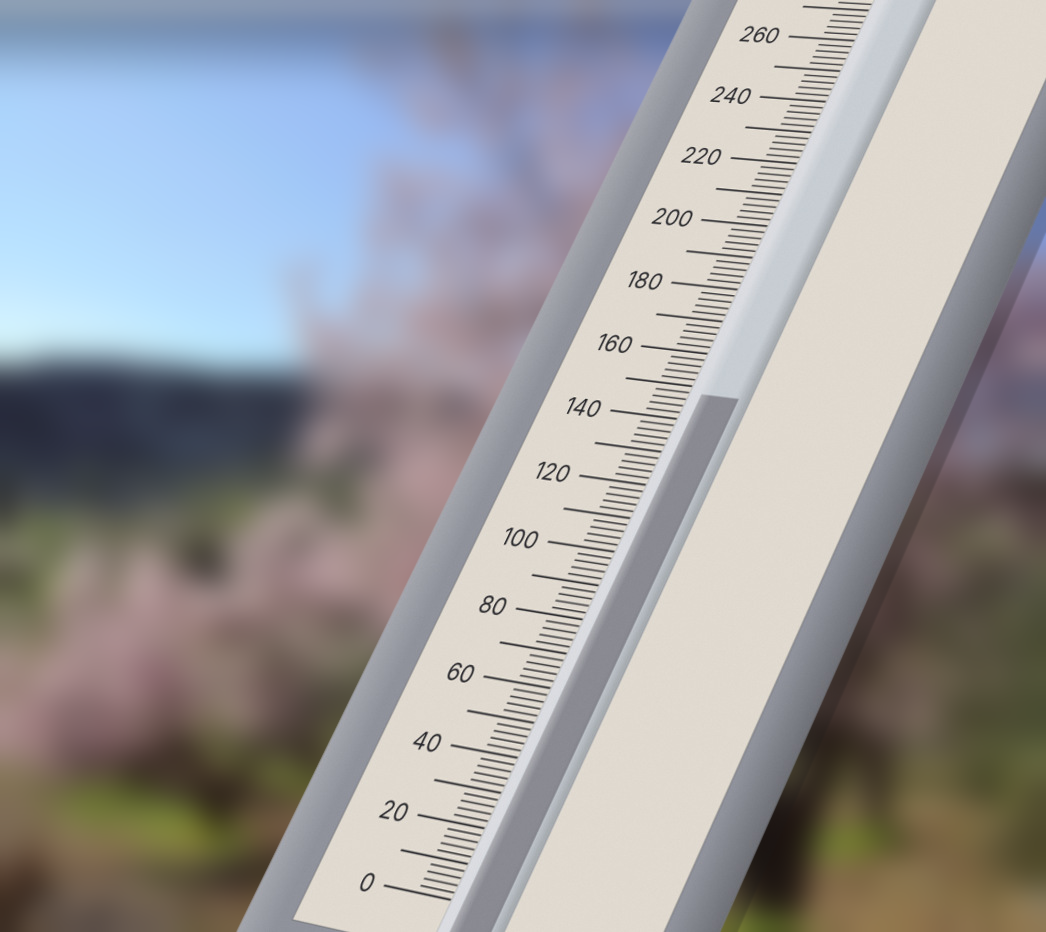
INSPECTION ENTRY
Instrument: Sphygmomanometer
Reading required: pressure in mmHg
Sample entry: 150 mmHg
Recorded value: 148 mmHg
